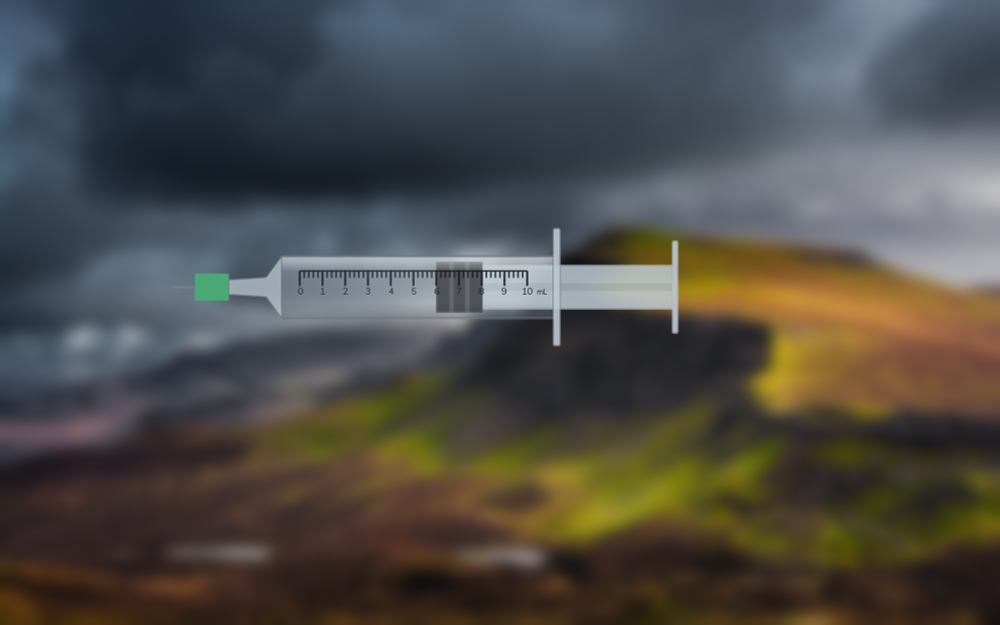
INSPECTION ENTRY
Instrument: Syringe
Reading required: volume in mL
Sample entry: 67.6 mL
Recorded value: 6 mL
